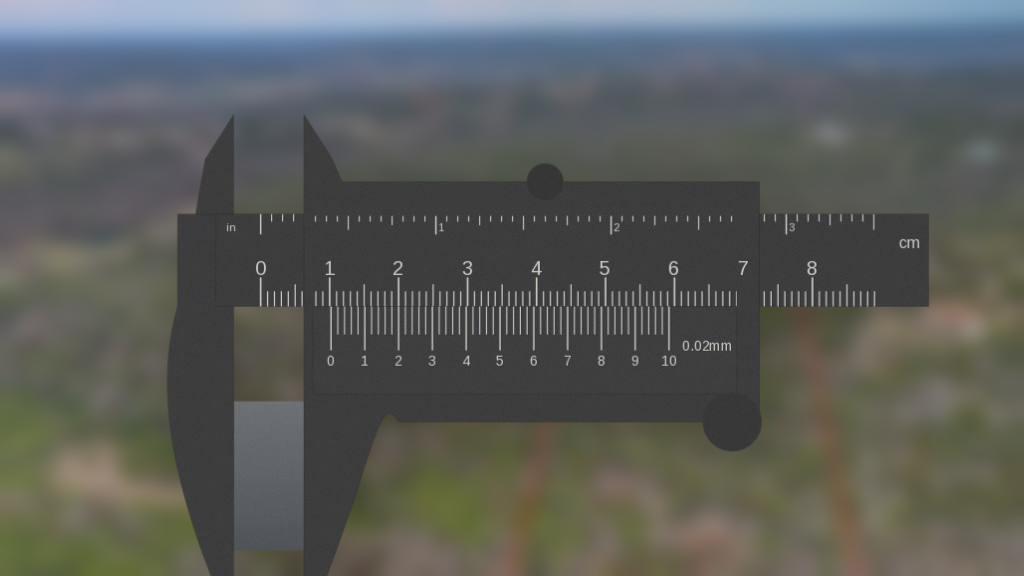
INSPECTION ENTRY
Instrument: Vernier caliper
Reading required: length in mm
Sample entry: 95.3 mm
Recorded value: 10.2 mm
